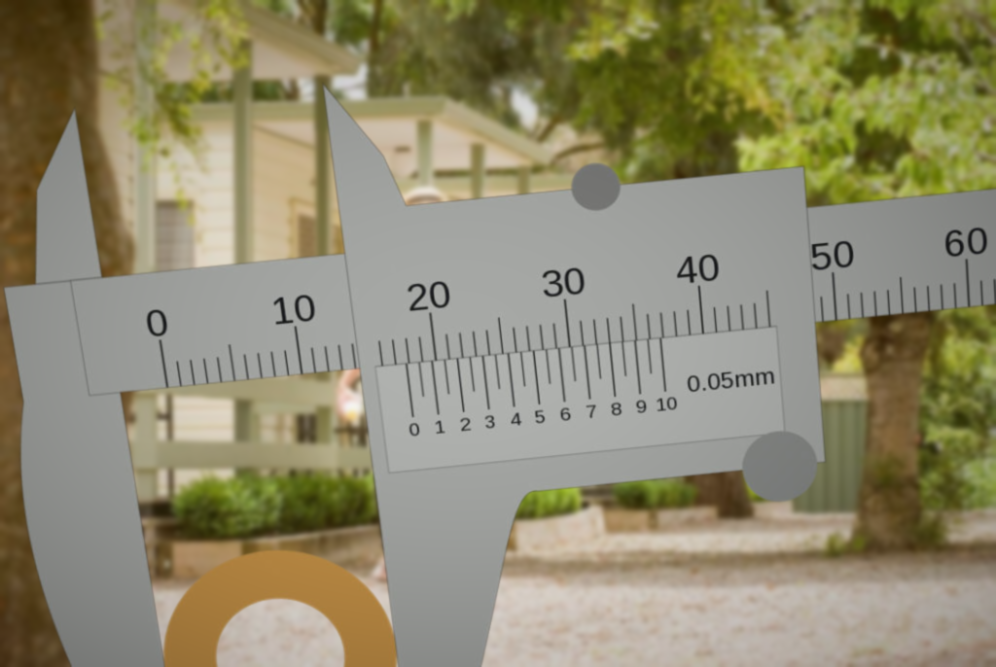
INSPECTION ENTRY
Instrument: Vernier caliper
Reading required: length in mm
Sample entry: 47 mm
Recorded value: 17.8 mm
